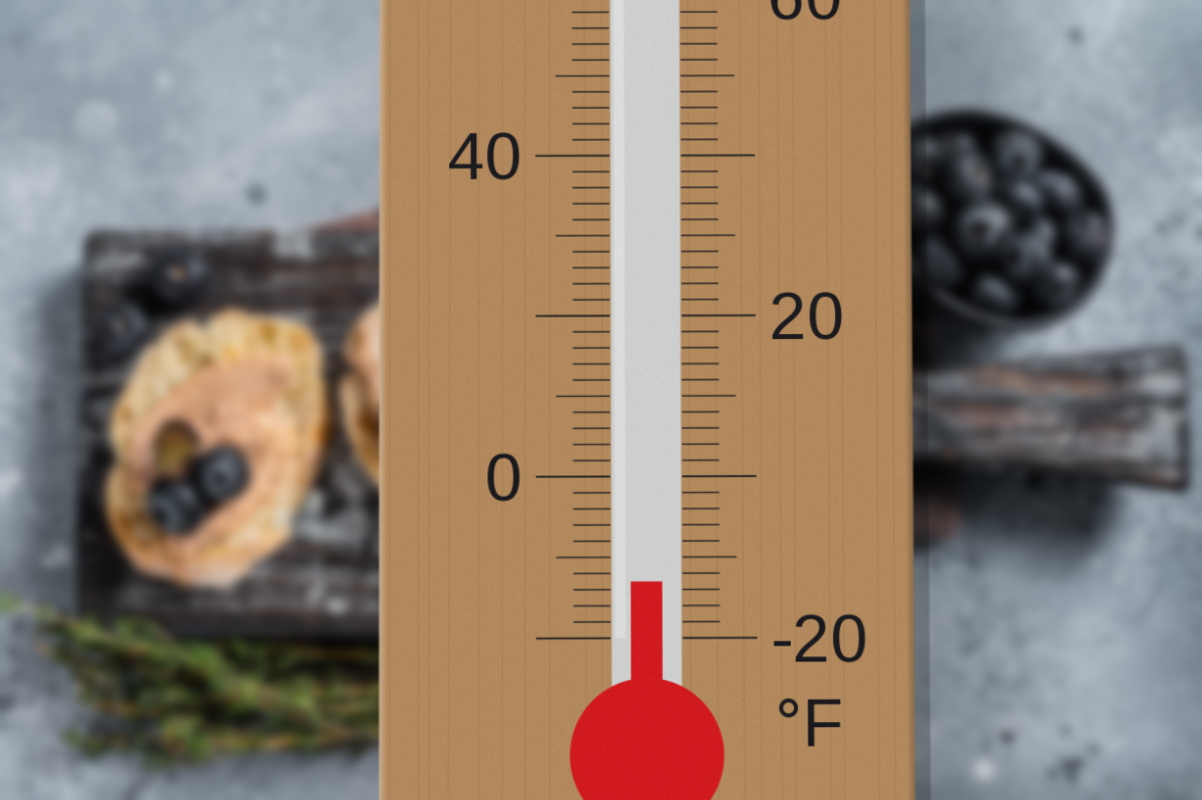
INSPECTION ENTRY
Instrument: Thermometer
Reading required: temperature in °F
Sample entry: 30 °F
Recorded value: -13 °F
